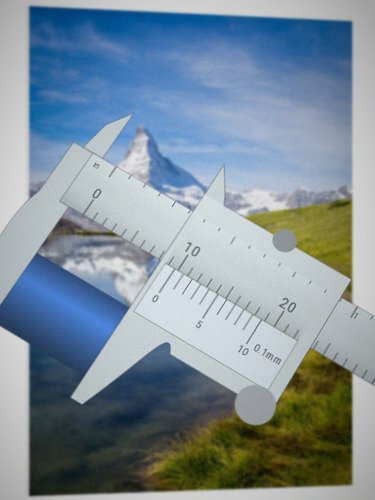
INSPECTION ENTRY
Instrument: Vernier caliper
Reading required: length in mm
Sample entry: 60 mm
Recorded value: 9.7 mm
